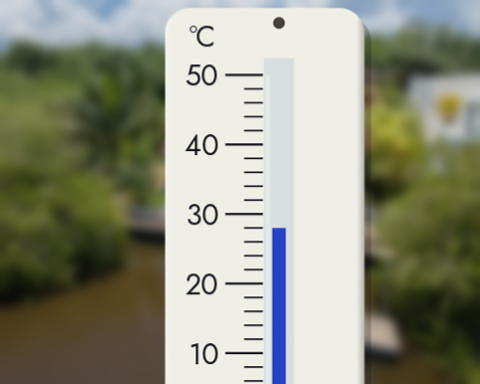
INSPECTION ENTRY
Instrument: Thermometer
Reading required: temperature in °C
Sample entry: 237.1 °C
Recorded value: 28 °C
